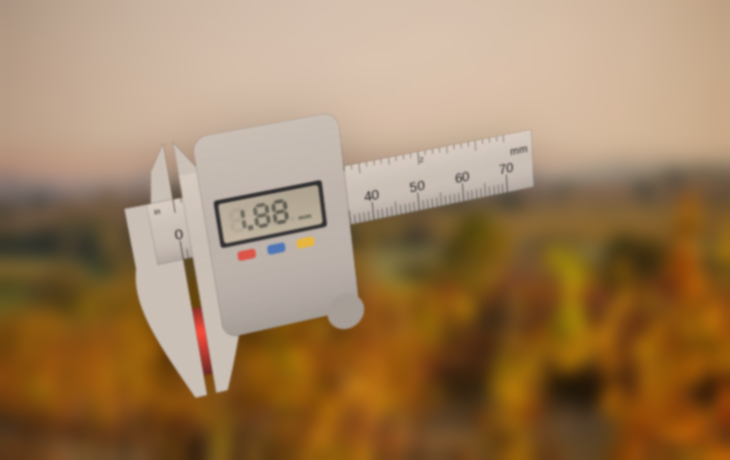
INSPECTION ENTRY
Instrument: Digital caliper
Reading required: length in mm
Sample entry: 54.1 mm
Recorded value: 1.88 mm
